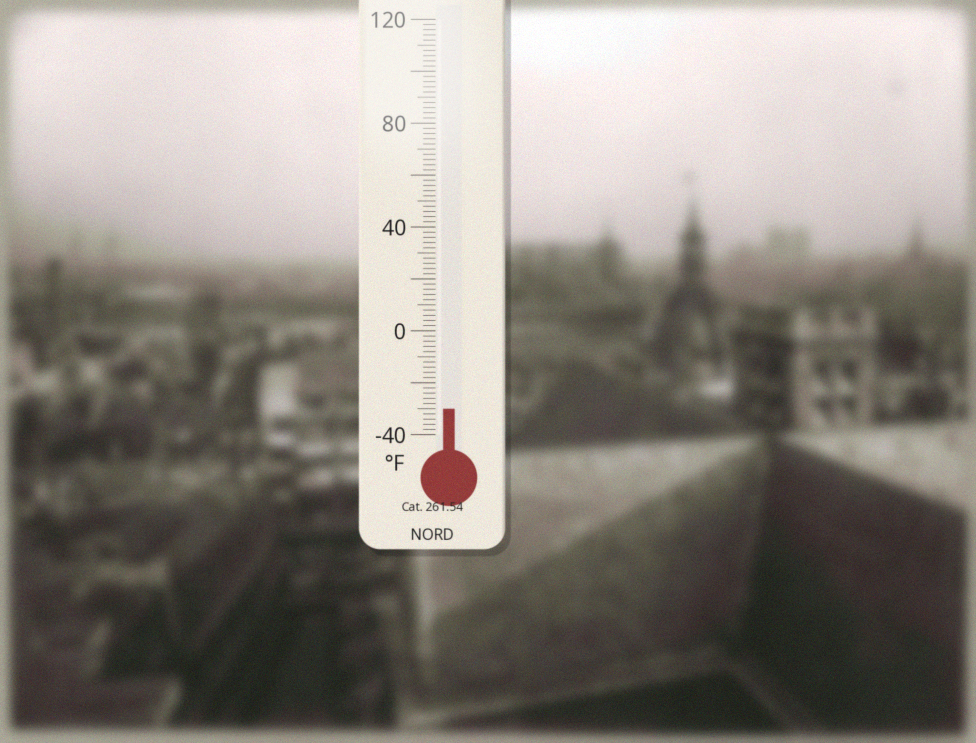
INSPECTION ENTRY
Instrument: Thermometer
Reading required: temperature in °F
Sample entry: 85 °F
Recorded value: -30 °F
